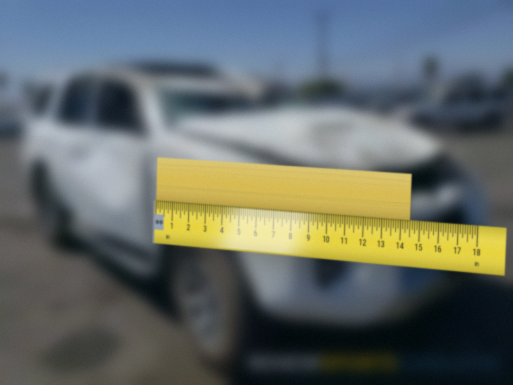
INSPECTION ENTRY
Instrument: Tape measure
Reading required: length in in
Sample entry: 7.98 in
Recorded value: 14.5 in
